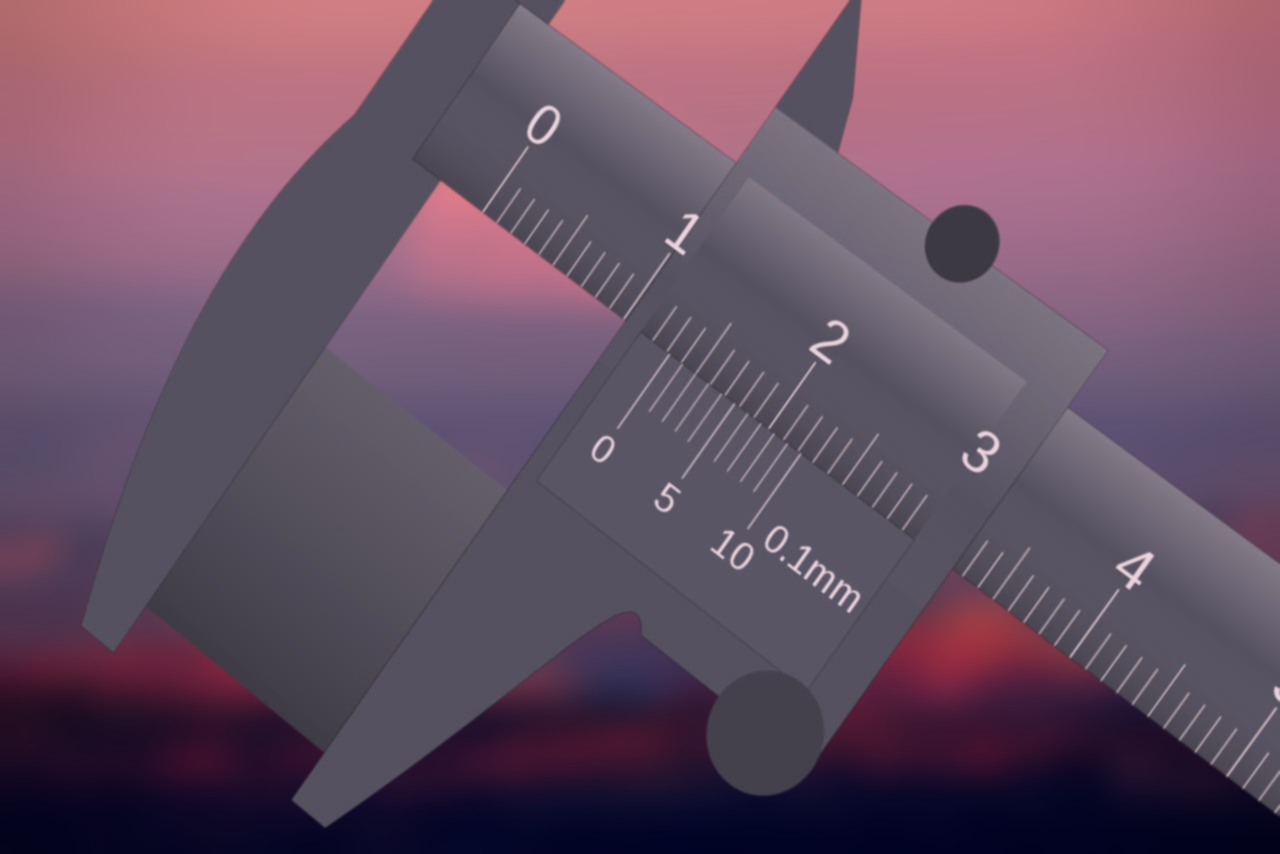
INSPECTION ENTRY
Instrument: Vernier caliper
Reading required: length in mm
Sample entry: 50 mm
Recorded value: 13.2 mm
